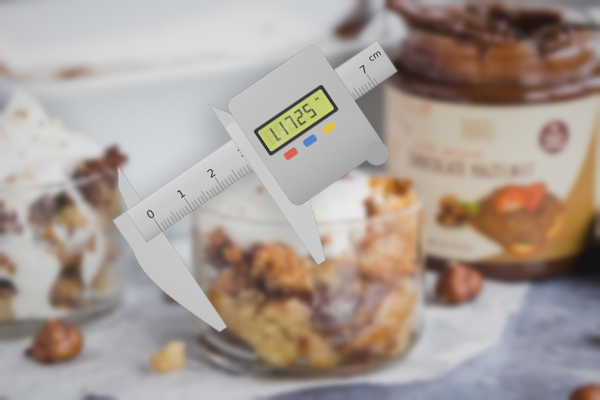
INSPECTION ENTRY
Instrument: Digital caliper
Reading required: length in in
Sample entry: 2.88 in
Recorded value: 1.1725 in
